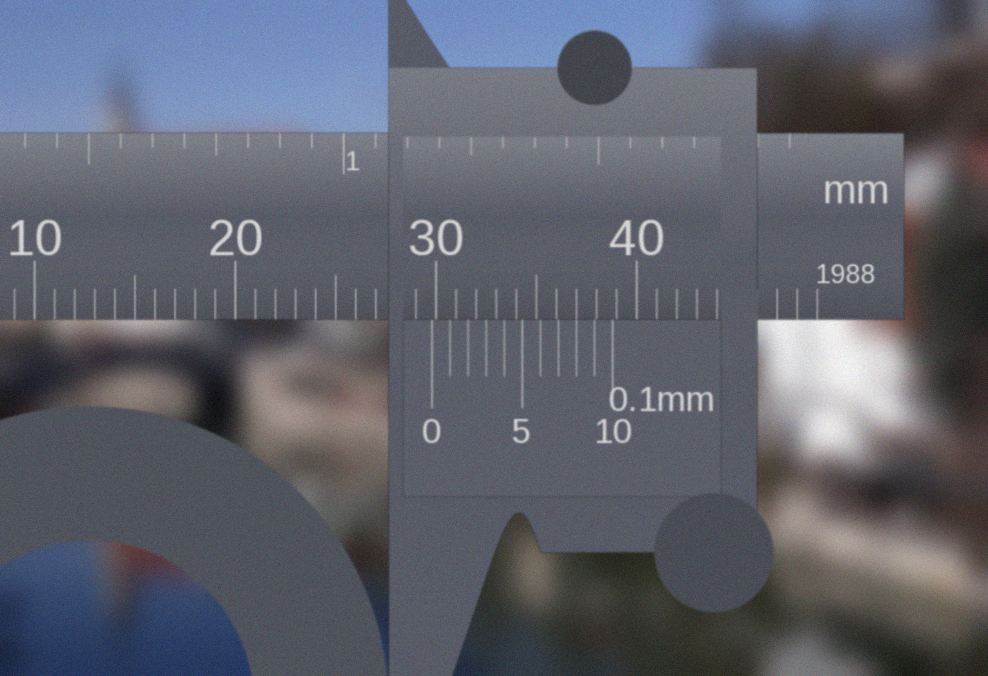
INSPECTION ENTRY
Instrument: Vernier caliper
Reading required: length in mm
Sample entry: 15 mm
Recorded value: 29.8 mm
